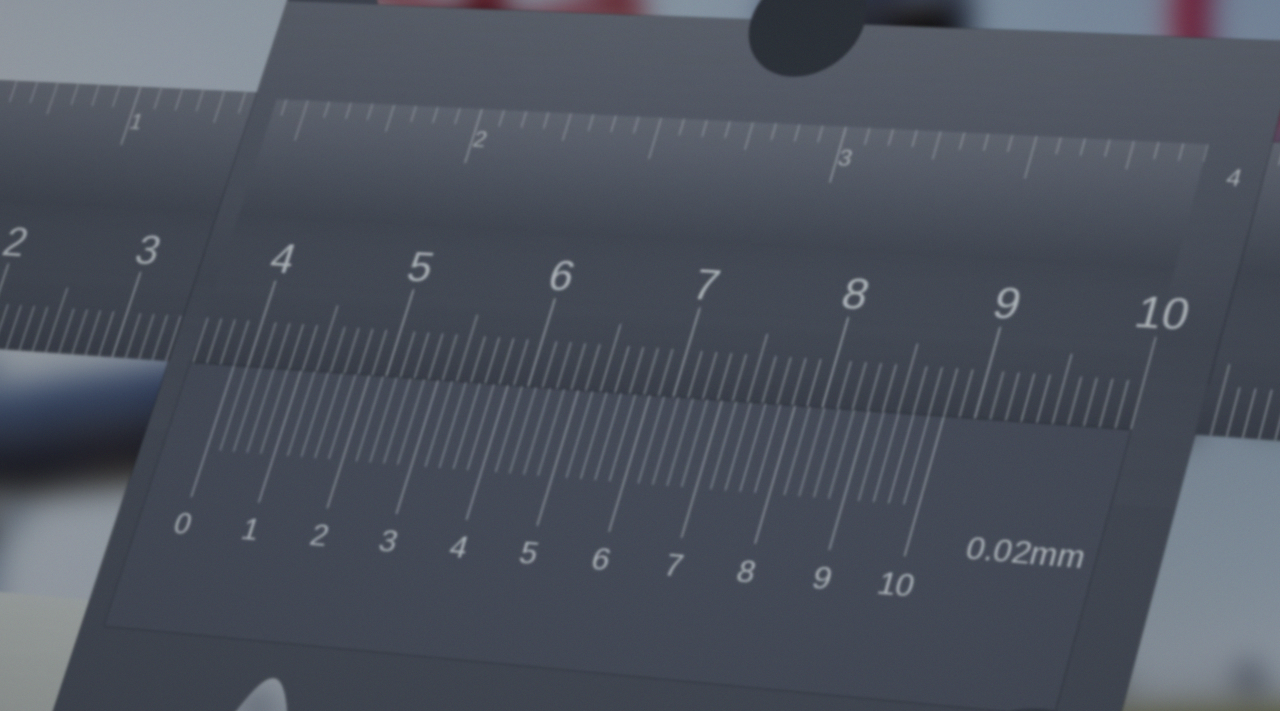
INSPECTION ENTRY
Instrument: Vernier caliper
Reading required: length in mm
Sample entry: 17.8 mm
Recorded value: 39.0 mm
